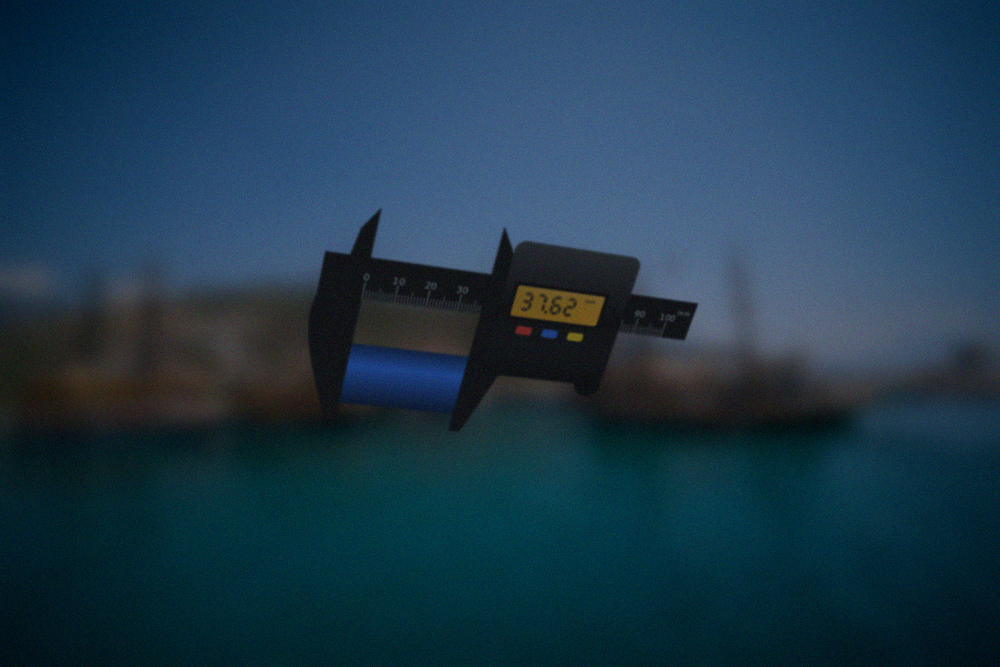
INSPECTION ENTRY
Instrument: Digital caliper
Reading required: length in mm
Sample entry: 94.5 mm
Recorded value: 37.62 mm
